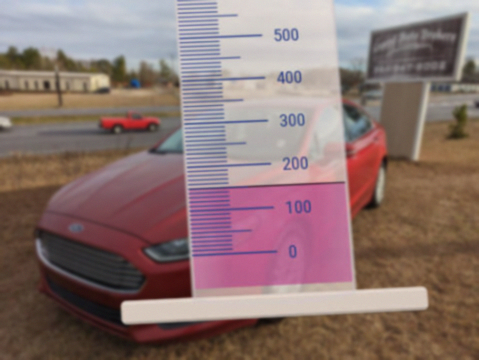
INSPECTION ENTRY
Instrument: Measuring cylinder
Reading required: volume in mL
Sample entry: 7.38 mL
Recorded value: 150 mL
